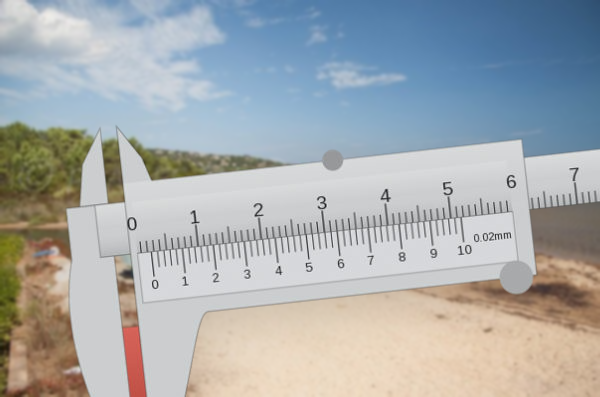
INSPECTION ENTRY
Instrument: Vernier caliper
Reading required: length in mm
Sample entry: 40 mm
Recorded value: 2.6 mm
